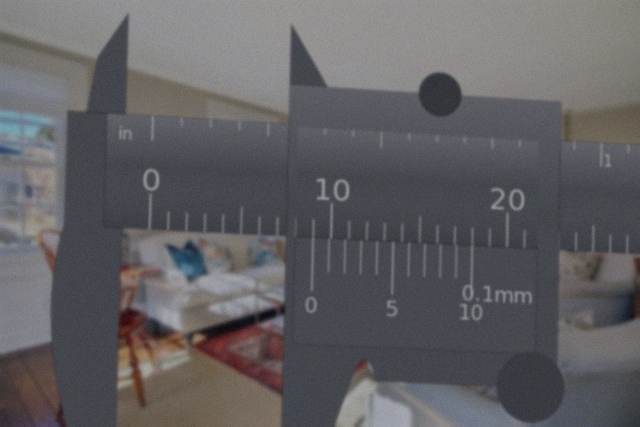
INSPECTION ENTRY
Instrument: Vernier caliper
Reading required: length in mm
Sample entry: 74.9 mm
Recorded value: 9.0 mm
